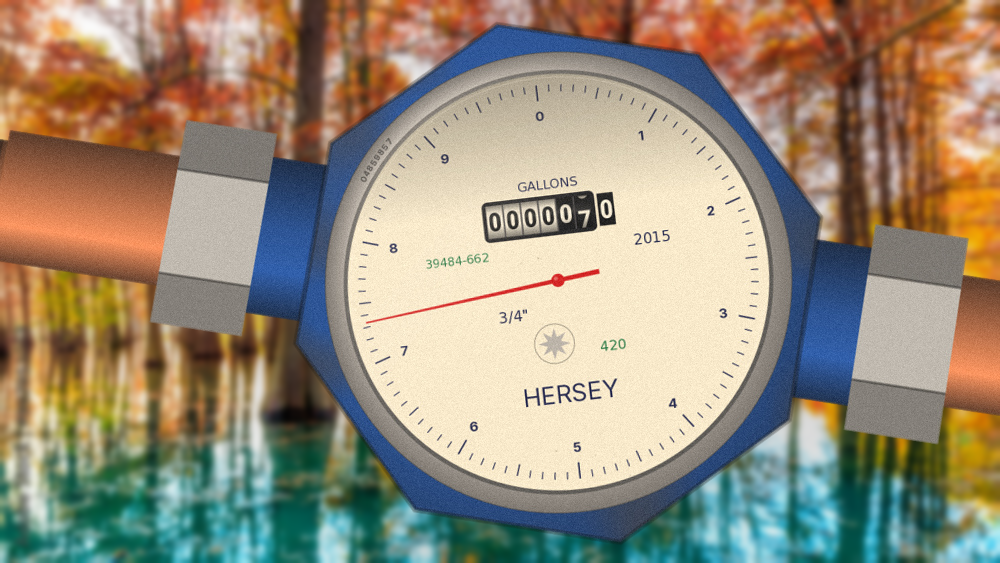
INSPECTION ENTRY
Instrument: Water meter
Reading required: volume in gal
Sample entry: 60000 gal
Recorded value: 67.3 gal
